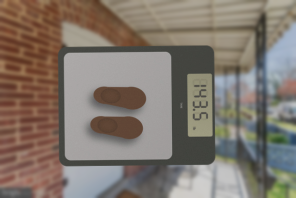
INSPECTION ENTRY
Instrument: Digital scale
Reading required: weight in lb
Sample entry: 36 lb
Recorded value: 143.5 lb
